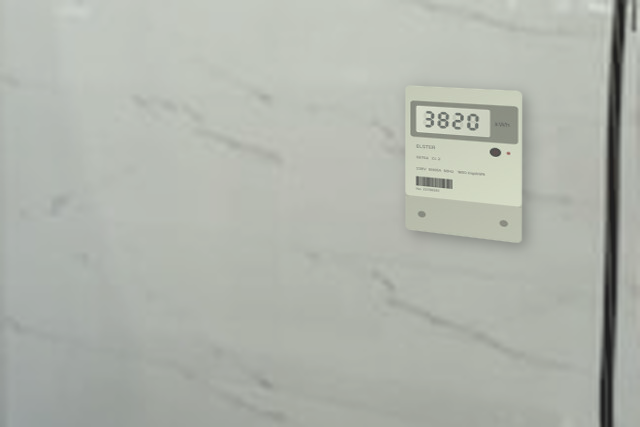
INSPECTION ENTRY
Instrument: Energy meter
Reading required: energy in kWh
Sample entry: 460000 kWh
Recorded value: 3820 kWh
